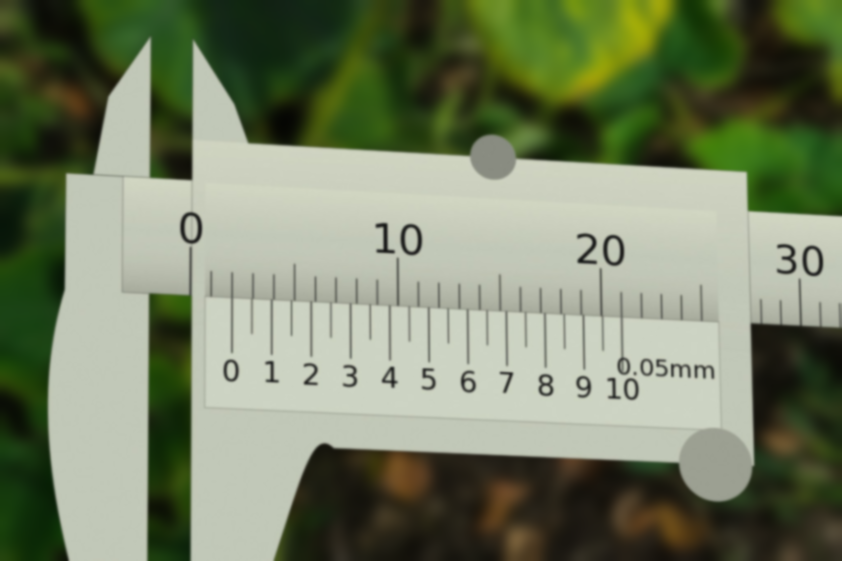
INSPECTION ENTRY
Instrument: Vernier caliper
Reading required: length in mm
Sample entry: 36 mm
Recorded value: 2.0 mm
